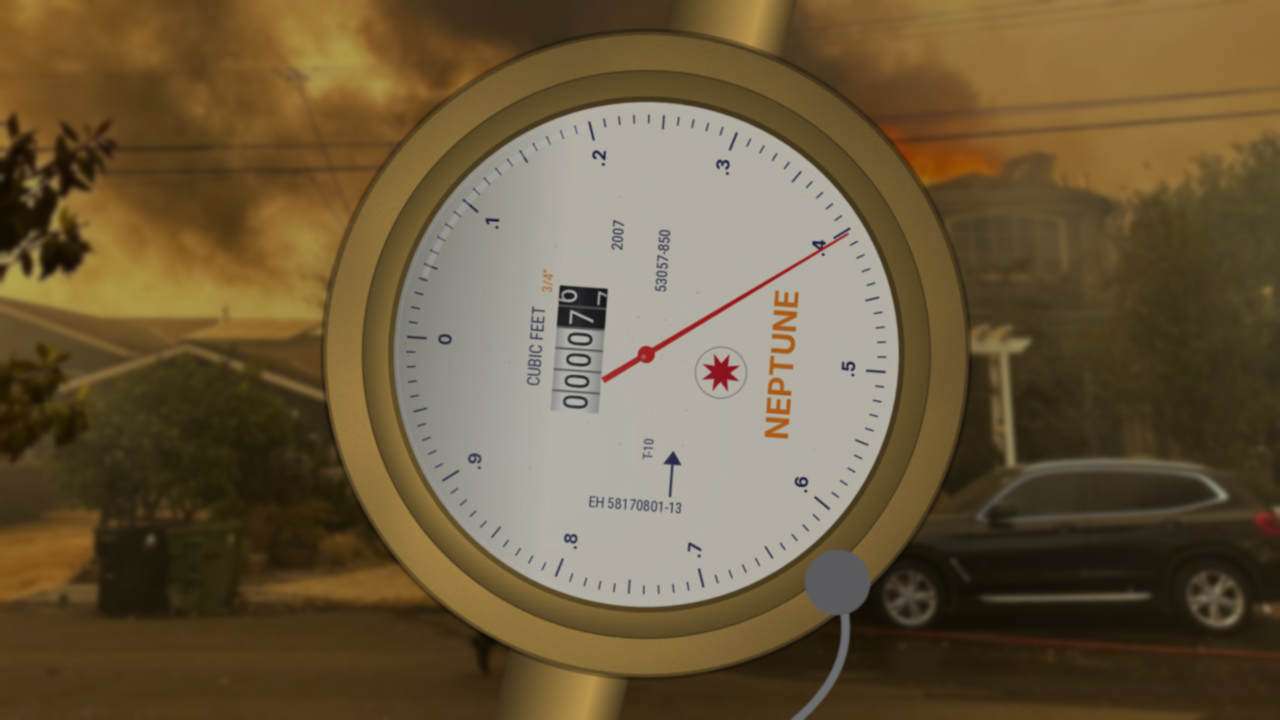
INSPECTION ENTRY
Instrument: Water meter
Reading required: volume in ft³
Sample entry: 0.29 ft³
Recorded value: 76.40 ft³
